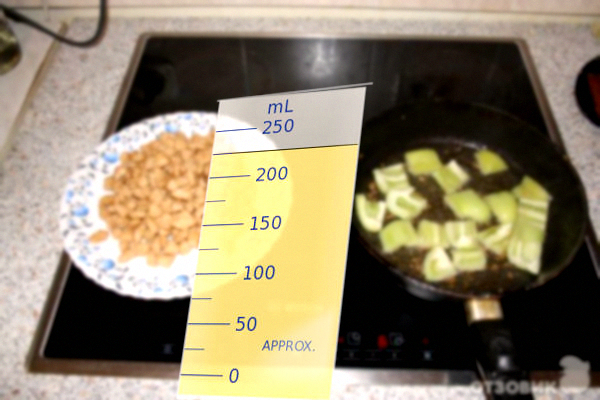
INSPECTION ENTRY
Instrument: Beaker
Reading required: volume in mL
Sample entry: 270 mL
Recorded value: 225 mL
